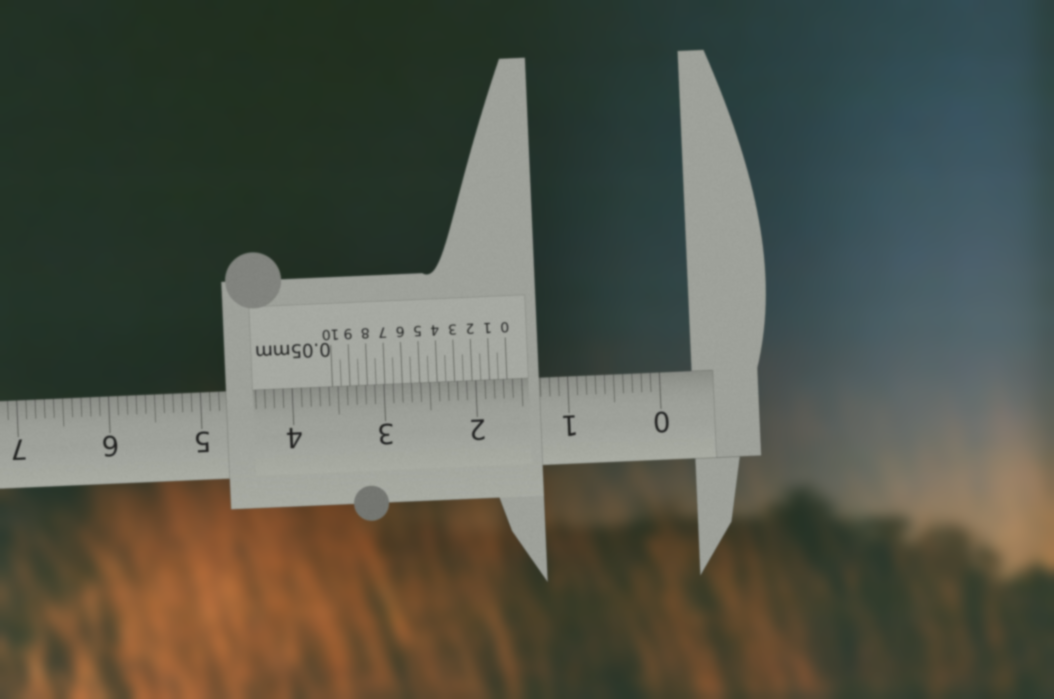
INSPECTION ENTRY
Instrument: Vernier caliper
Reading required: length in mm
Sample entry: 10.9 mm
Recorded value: 16.6 mm
